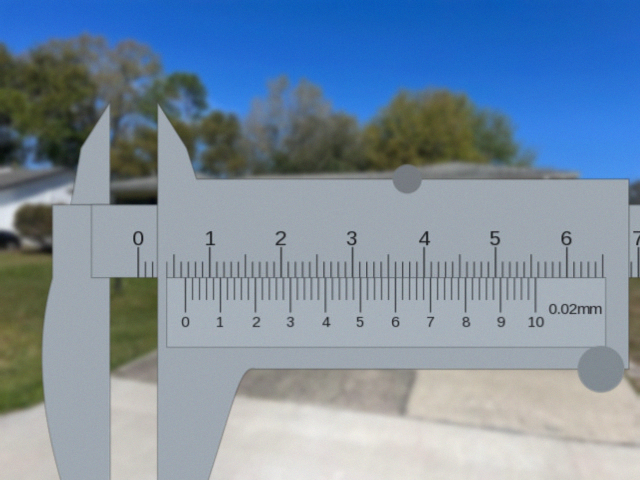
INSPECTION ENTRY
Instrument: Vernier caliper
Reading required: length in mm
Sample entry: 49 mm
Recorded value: 6.6 mm
